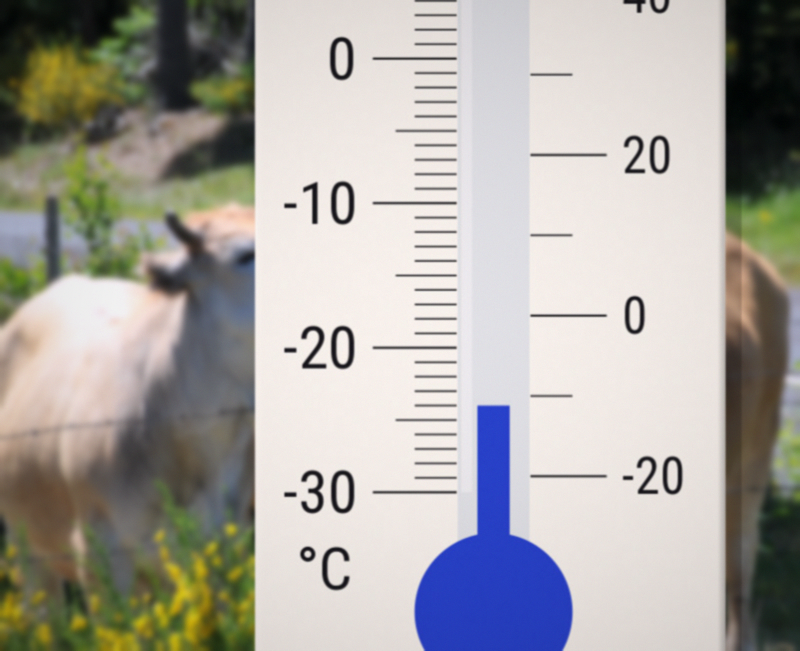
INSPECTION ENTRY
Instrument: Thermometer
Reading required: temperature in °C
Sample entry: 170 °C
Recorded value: -24 °C
